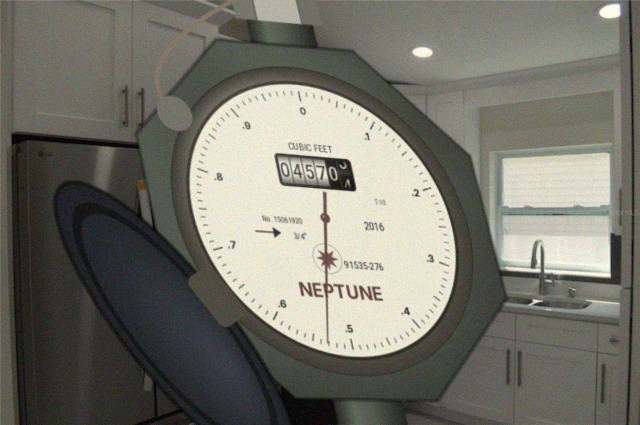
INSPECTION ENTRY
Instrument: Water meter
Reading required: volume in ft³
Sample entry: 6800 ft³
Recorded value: 45703.53 ft³
